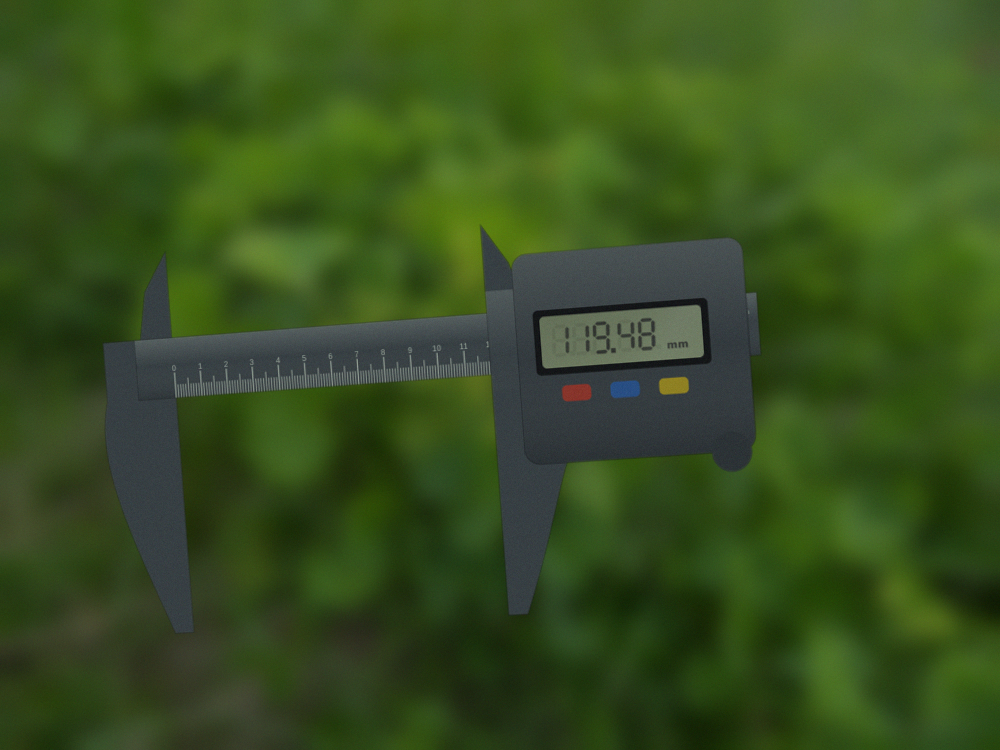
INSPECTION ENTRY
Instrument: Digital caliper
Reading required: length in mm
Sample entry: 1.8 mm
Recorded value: 119.48 mm
